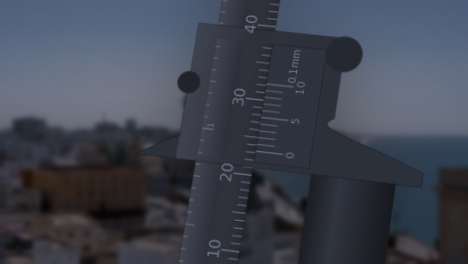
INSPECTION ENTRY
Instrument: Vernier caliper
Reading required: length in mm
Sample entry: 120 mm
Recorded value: 23.2 mm
